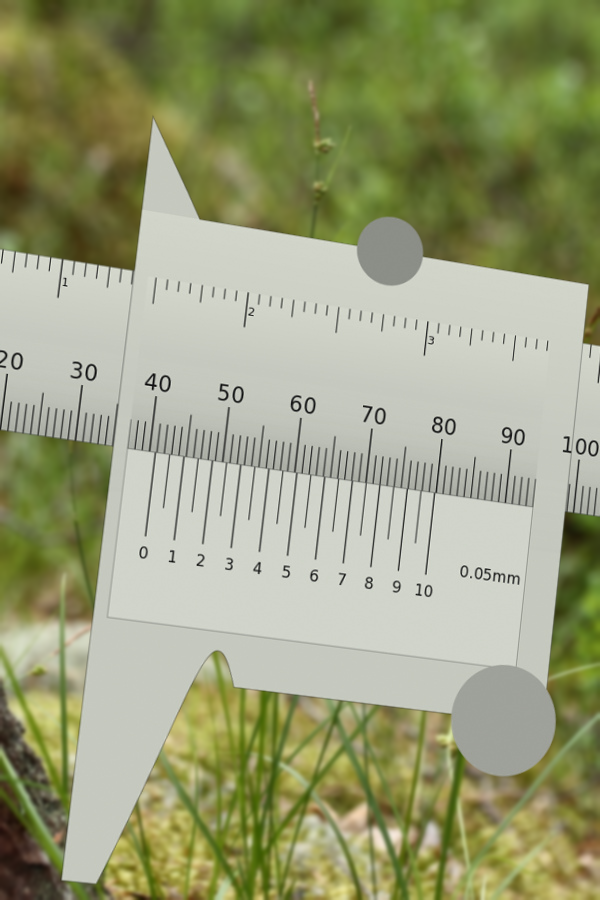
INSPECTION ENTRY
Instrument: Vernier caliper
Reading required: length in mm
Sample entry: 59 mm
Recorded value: 40.8 mm
